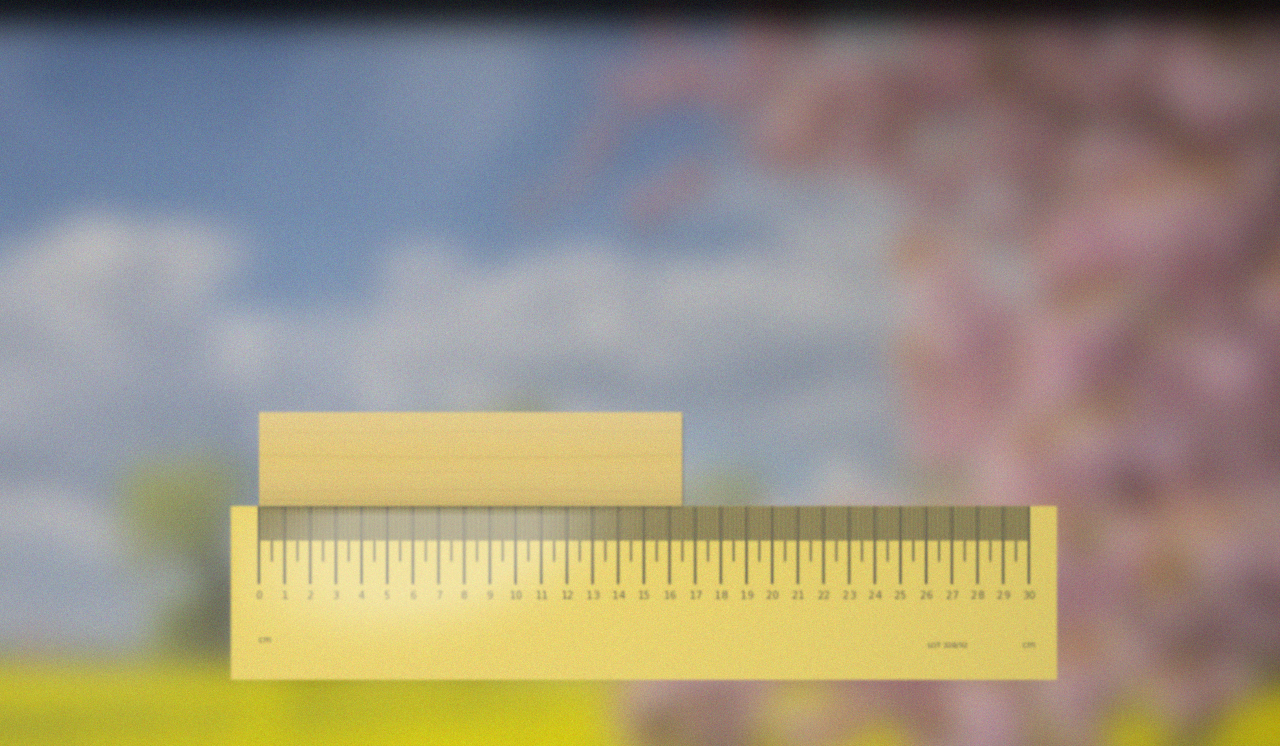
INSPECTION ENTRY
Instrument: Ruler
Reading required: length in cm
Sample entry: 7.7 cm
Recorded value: 16.5 cm
